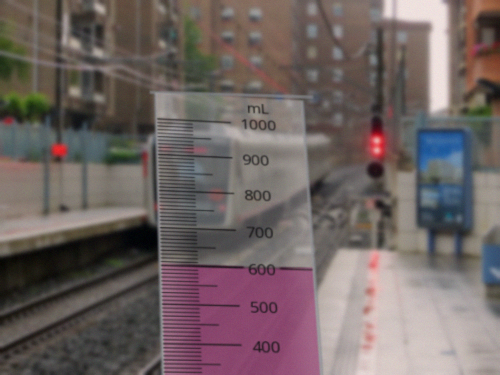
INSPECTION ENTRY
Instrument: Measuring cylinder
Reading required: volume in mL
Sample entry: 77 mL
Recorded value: 600 mL
